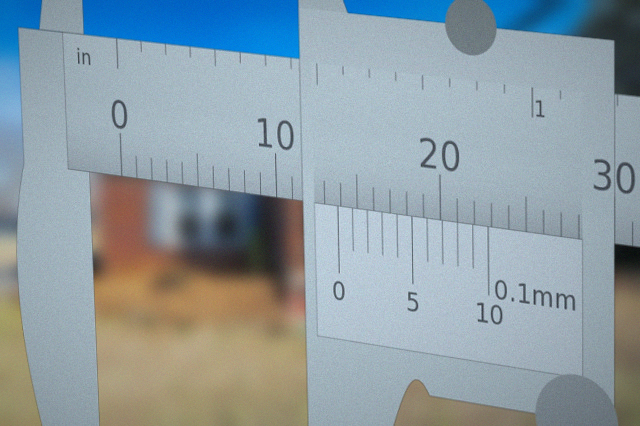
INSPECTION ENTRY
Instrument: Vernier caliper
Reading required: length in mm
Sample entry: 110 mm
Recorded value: 13.8 mm
